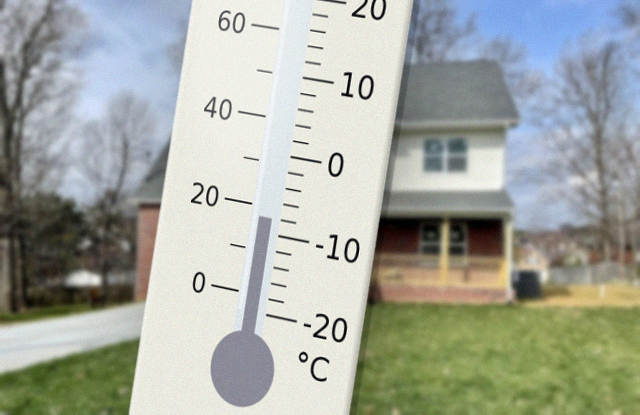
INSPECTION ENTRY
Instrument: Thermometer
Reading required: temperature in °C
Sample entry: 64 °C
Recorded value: -8 °C
